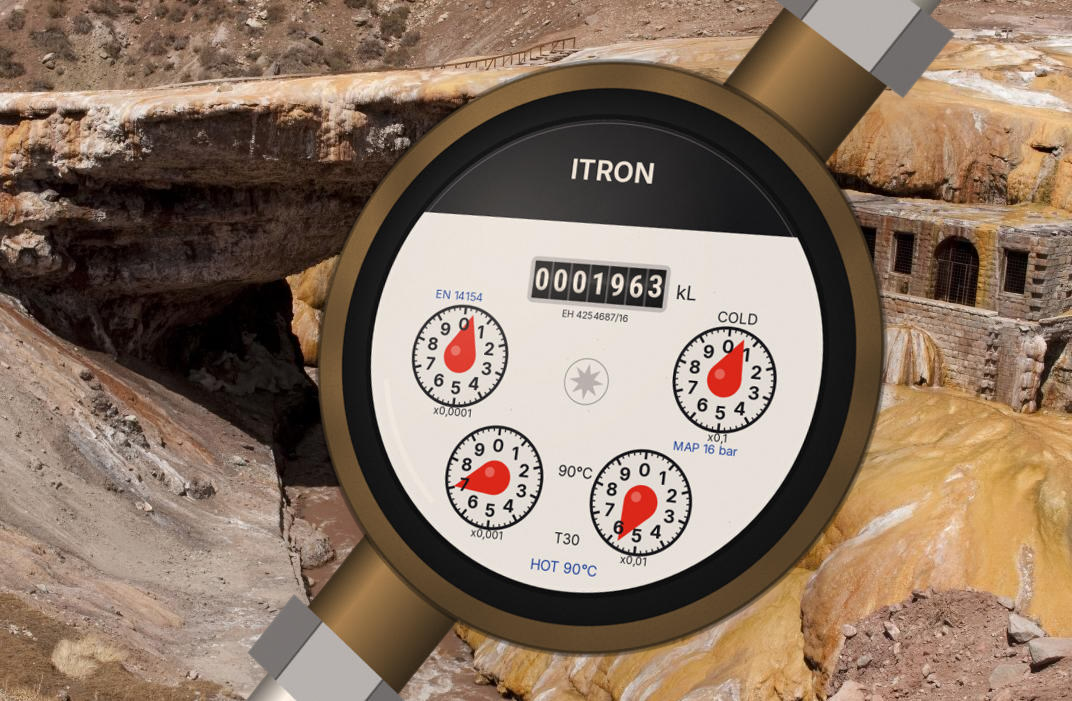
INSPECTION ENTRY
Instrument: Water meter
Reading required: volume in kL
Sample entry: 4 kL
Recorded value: 1963.0570 kL
